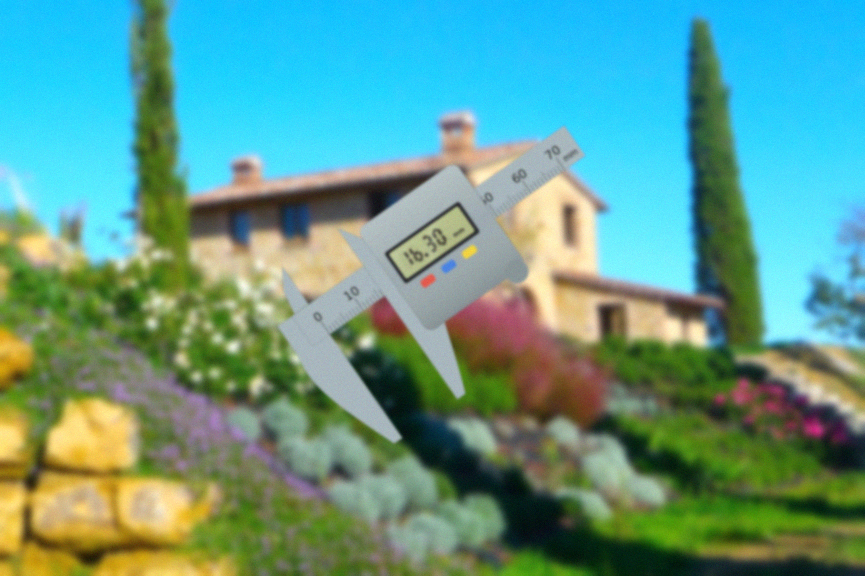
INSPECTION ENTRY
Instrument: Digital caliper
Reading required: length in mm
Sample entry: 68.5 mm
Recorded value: 16.30 mm
